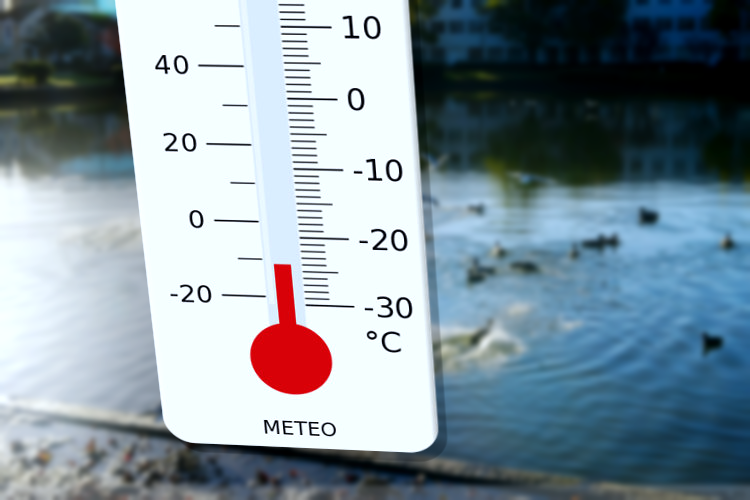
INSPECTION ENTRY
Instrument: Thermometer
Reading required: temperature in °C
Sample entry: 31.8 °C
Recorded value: -24 °C
